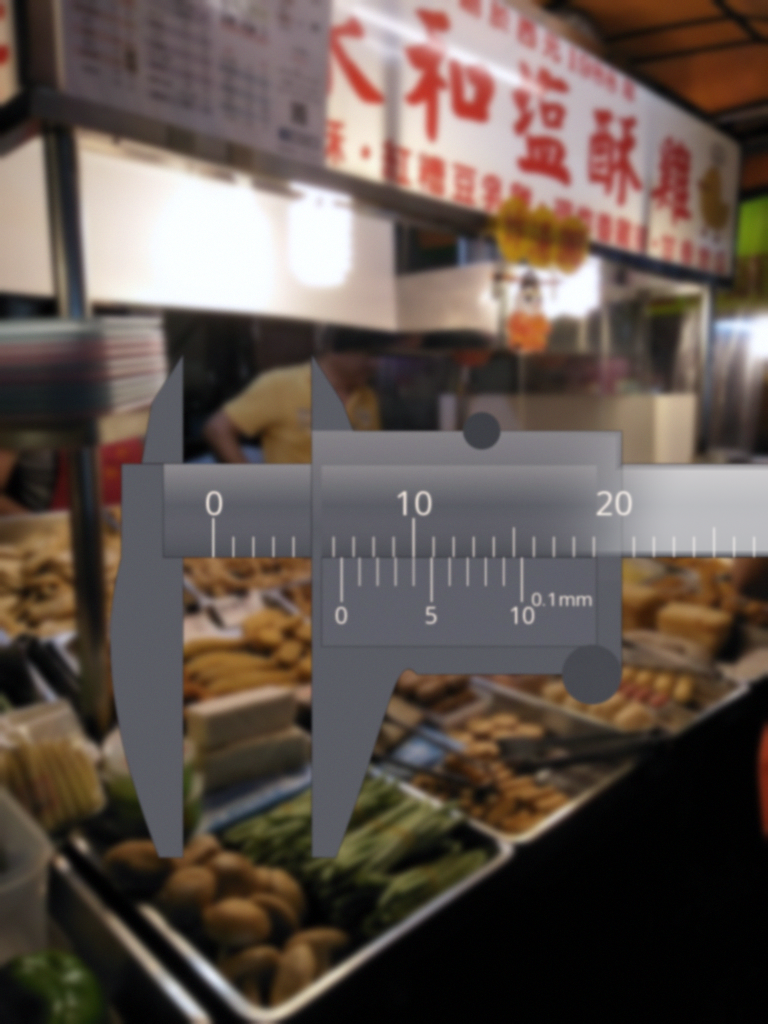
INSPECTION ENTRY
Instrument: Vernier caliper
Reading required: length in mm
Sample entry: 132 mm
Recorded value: 6.4 mm
